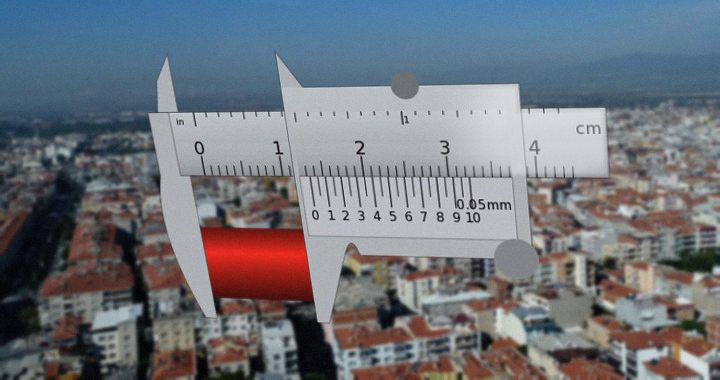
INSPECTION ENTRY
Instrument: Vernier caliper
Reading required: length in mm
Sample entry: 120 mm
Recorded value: 13.4 mm
